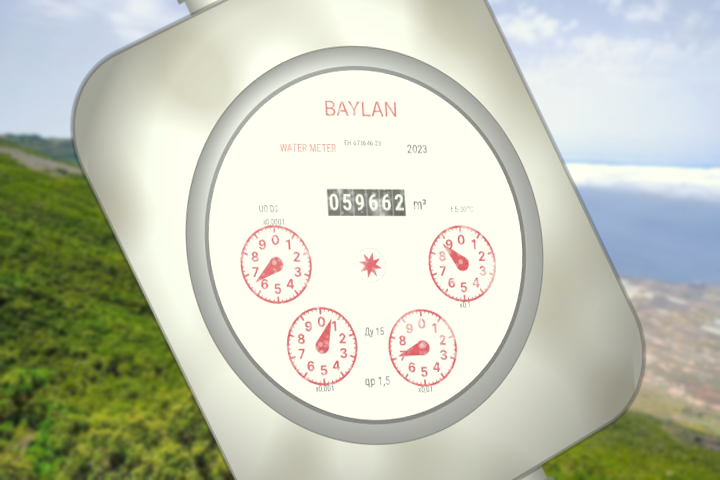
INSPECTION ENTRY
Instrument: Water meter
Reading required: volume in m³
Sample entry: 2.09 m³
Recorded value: 59662.8706 m³
